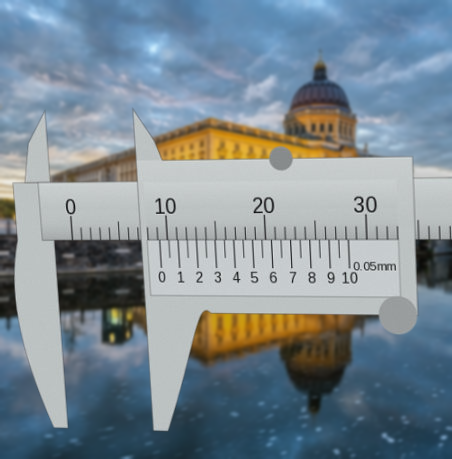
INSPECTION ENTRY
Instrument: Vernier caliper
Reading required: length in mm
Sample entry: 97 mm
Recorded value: 9.2 mm
